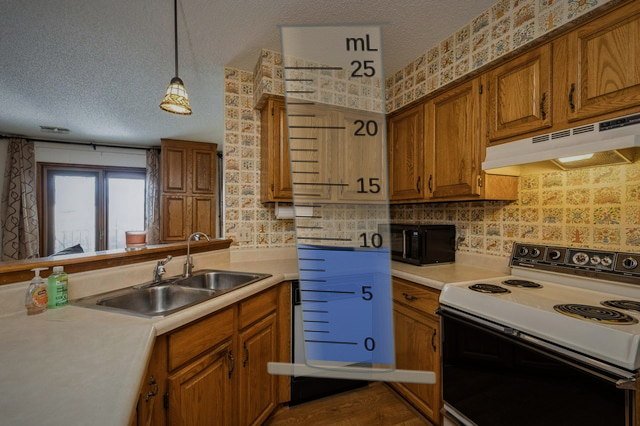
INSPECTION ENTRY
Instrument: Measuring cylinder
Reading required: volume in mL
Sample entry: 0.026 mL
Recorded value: 9 mL
